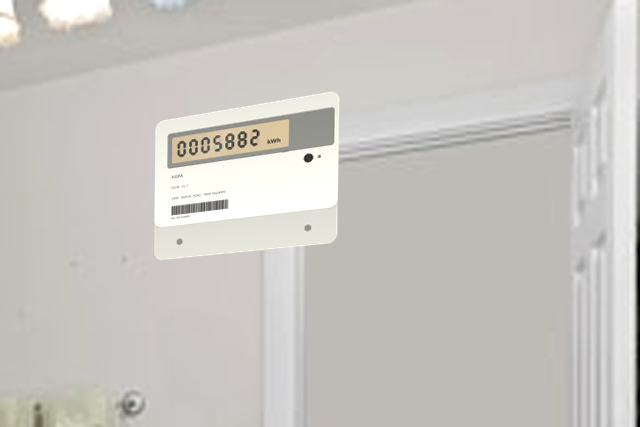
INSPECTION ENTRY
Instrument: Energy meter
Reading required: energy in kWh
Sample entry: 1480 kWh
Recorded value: 5882 kWh
